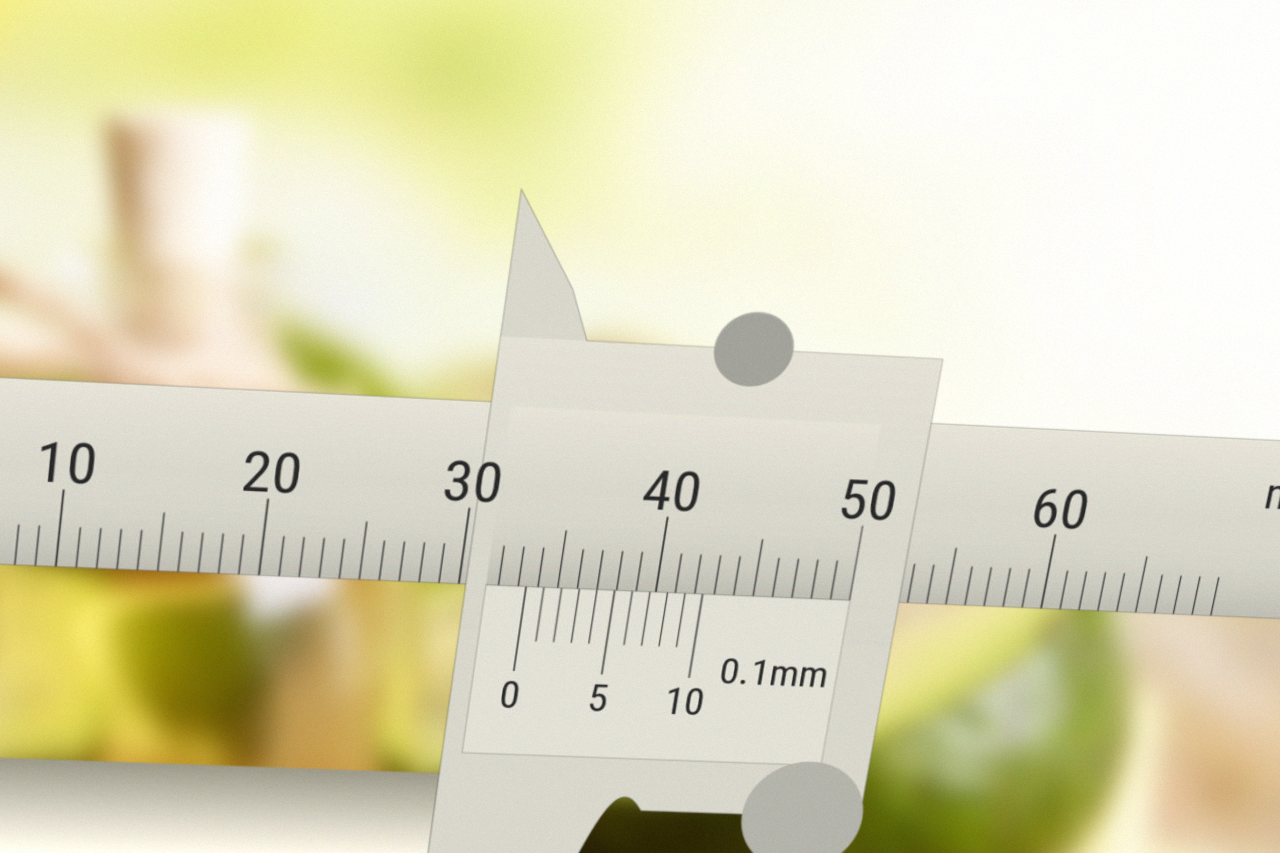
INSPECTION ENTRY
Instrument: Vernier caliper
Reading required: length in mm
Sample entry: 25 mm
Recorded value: 33.4 mm
